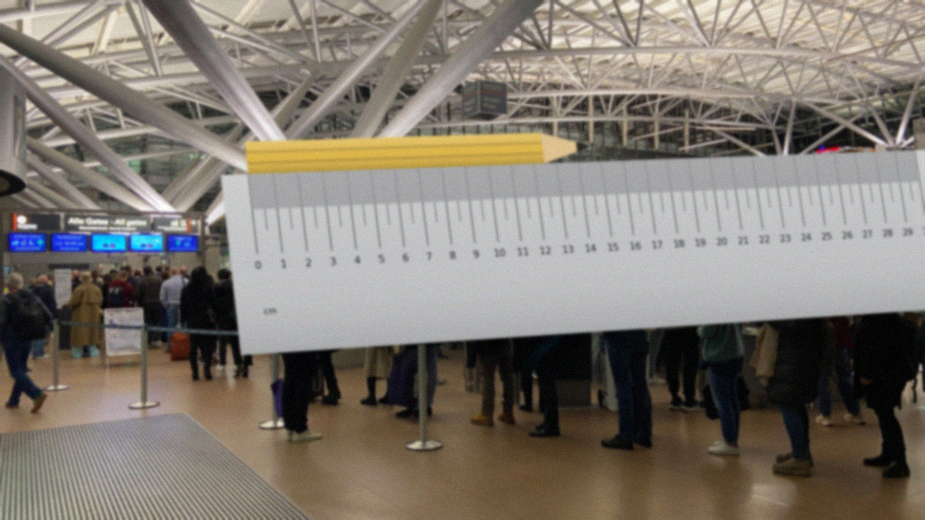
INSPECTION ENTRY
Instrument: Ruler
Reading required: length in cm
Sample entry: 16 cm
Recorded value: 14.5 cm
